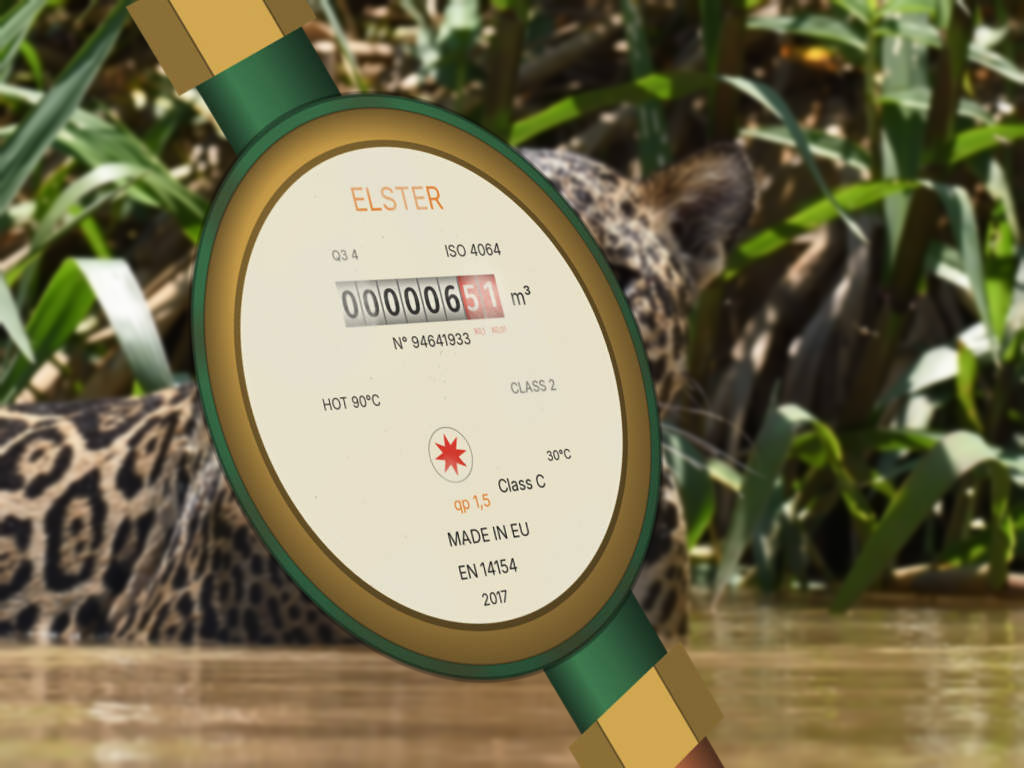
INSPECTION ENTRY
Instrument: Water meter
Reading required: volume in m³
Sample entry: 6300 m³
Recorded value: 6.51 m³
